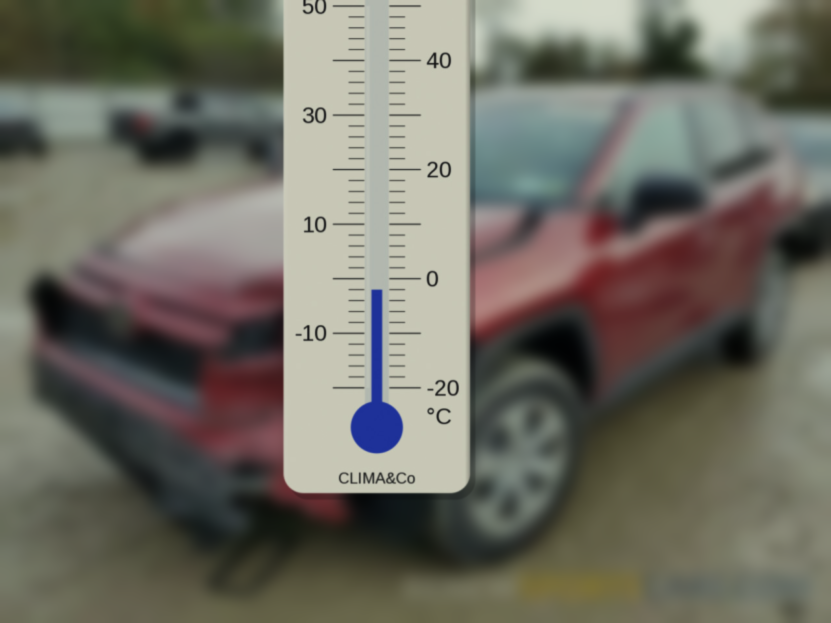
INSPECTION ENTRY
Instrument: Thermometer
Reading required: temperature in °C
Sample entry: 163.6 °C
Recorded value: -2 °C
